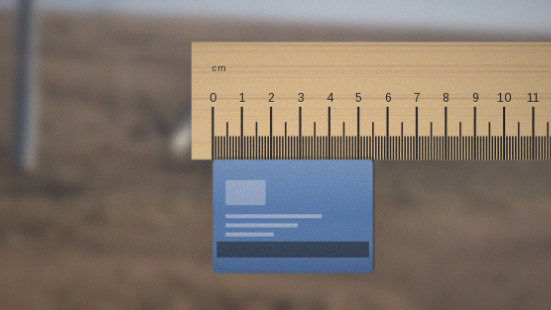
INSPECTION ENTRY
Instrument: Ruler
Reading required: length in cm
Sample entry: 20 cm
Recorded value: 5.5 cm
